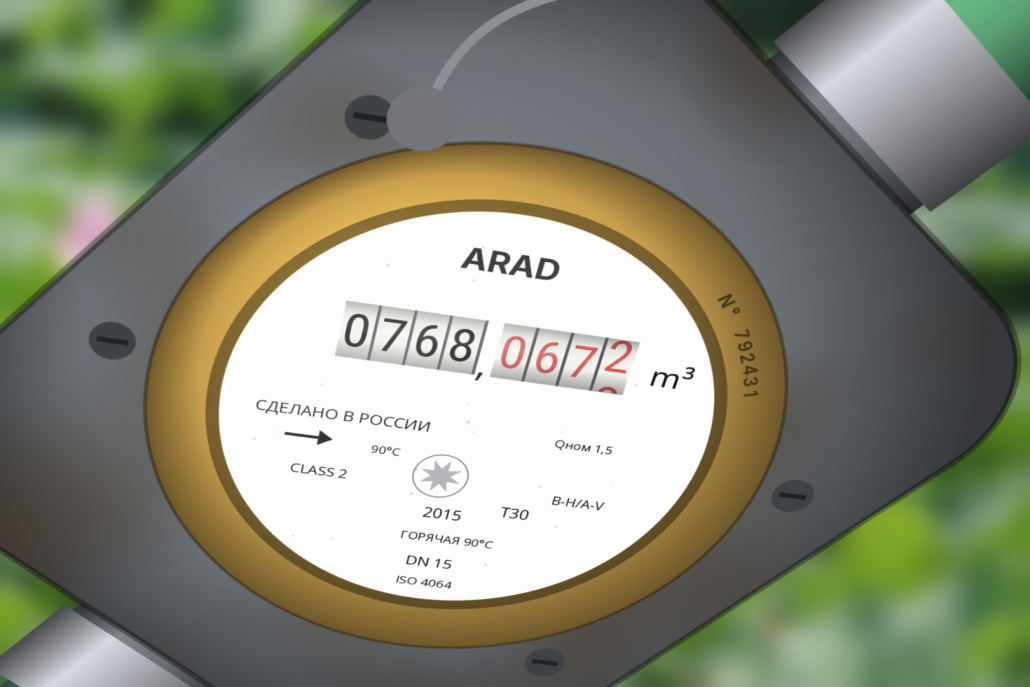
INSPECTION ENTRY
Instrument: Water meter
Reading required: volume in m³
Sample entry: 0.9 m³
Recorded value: 768.0672 m³
